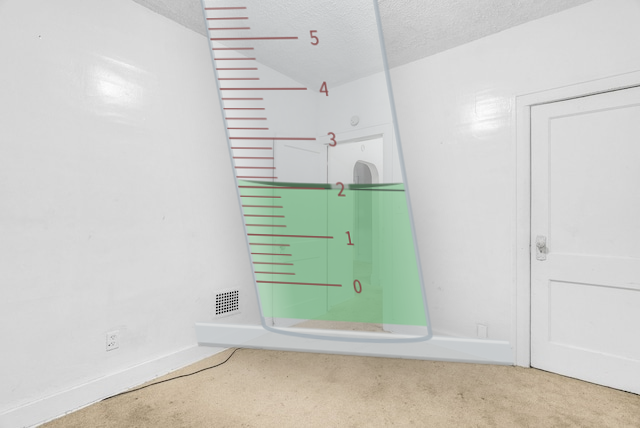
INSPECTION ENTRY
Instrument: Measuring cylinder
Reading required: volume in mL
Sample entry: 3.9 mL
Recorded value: 2 mL
